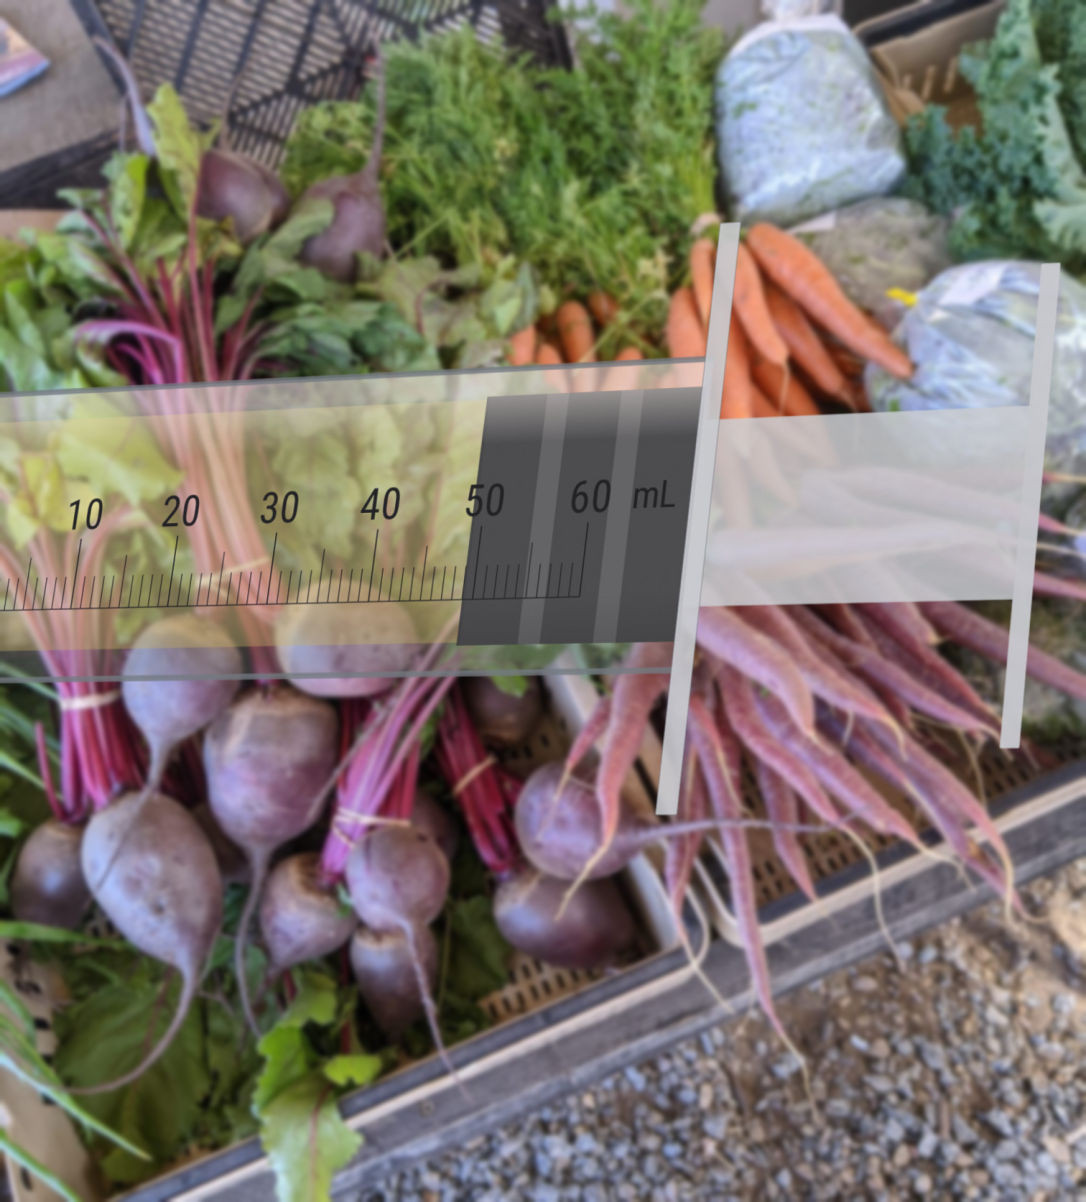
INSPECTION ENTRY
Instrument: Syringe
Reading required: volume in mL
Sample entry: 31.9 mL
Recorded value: 49 mL
